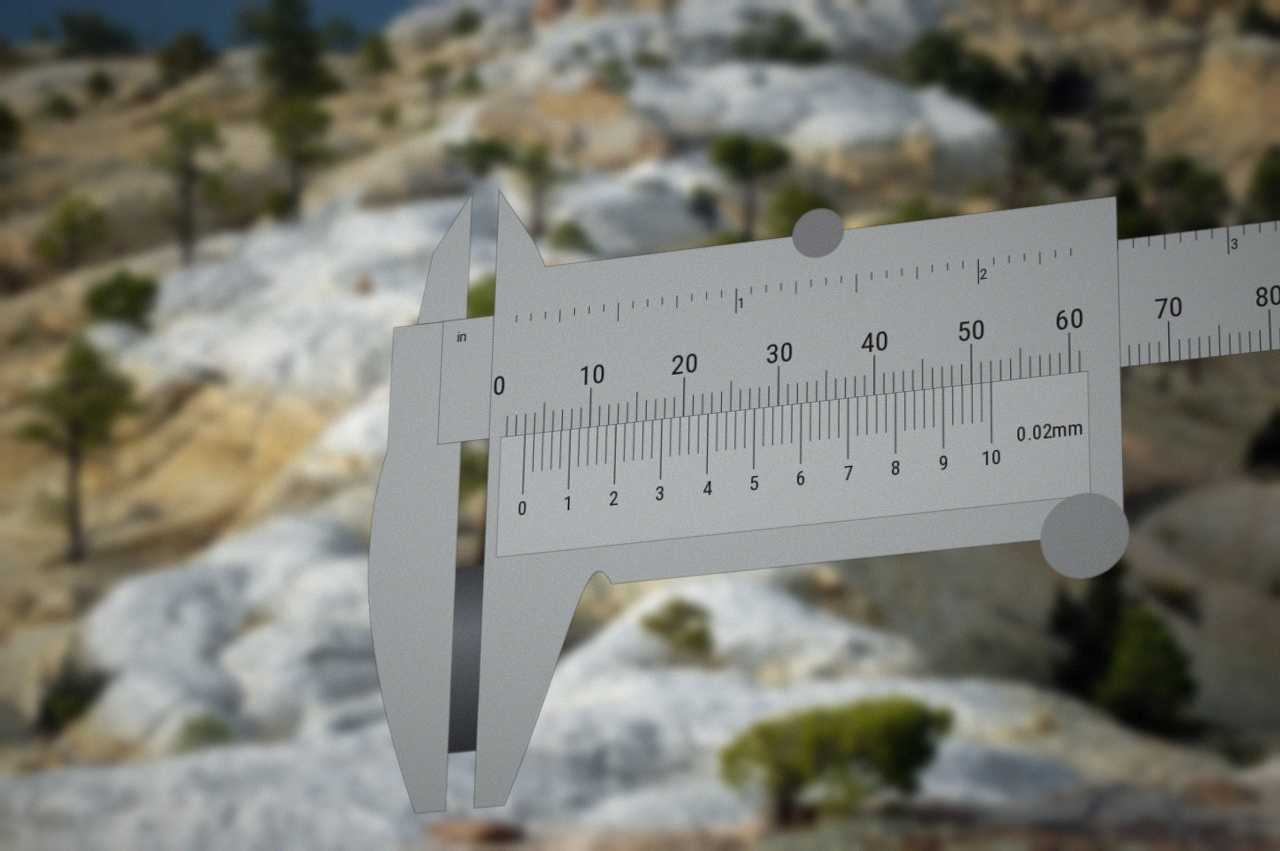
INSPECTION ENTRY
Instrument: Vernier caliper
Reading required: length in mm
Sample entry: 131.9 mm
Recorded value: 3.0 mm
